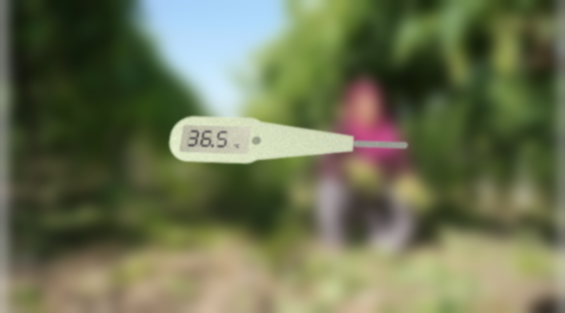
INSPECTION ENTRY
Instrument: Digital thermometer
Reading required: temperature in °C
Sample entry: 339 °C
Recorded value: 36.5 °C
